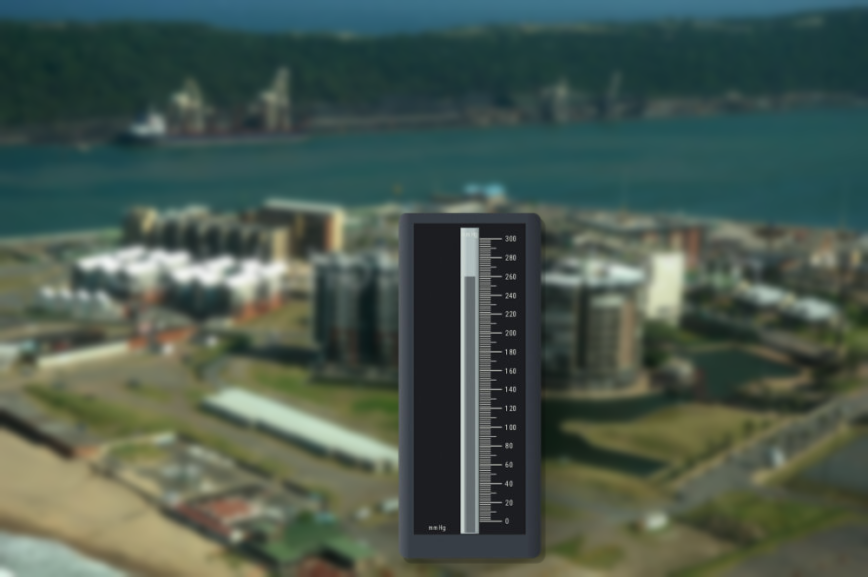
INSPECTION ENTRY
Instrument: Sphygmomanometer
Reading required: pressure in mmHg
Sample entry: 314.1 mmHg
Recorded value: 260 mmHg
